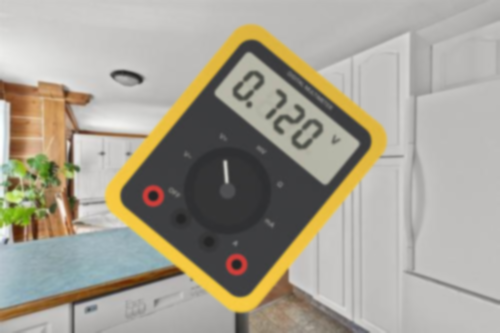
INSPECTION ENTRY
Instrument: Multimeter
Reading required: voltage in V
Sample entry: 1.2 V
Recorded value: 0.720 V
